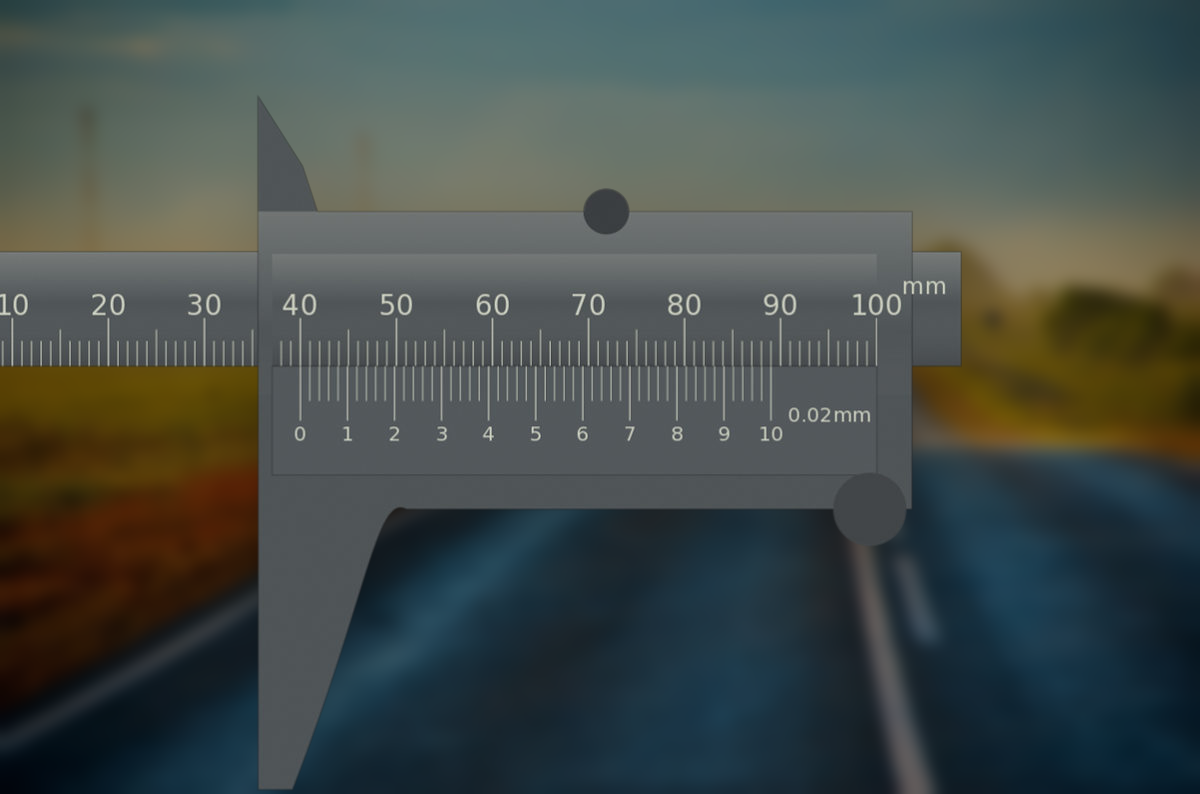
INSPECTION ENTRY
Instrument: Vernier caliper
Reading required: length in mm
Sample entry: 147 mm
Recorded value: 40.0 mm
